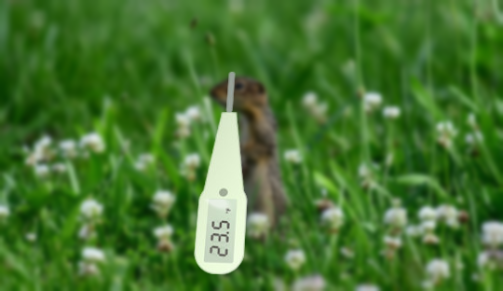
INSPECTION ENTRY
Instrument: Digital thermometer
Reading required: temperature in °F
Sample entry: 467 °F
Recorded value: 23.5 °F
